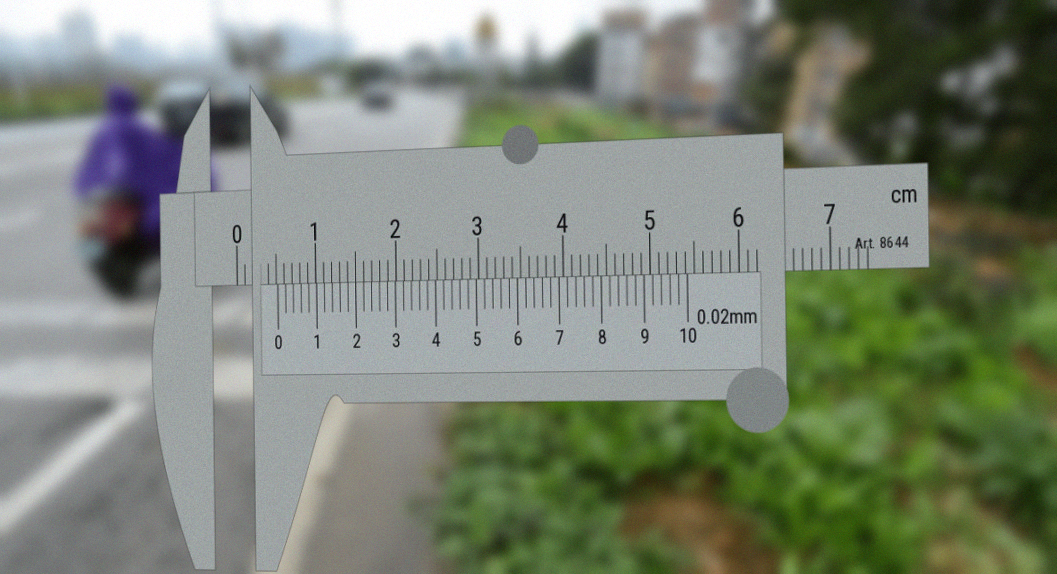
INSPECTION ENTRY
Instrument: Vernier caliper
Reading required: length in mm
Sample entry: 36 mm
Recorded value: 5.2 mm
